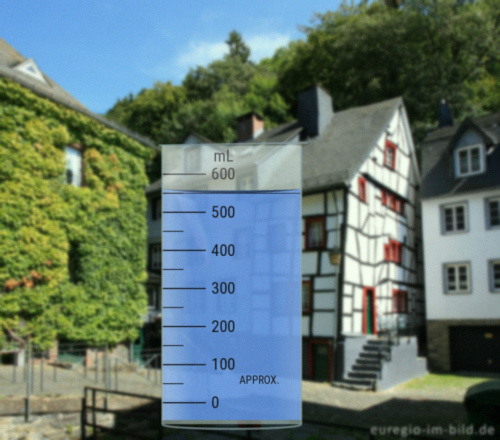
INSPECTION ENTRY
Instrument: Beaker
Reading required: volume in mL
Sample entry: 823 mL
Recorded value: 550 mL
